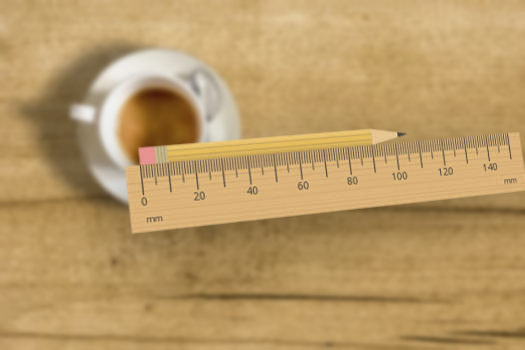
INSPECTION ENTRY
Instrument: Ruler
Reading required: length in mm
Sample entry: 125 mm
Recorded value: 105 mm
